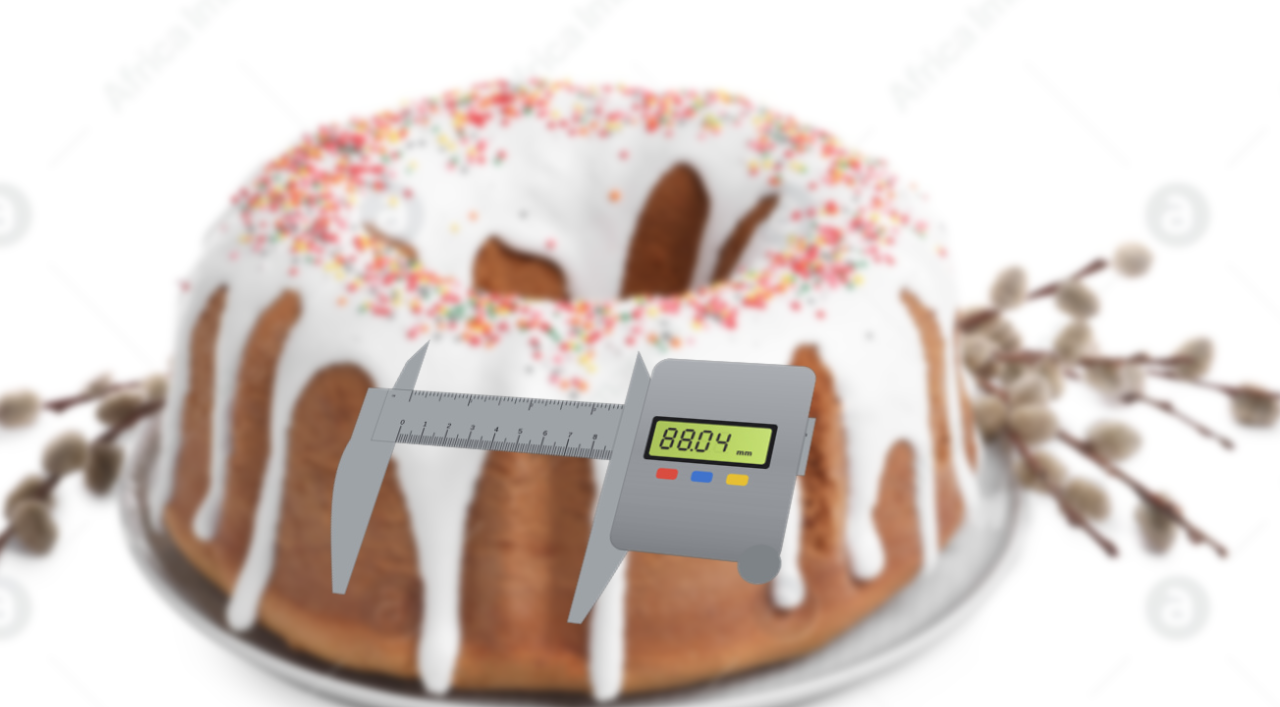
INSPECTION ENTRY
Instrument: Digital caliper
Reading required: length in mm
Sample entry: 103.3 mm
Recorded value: 88.04 mm
